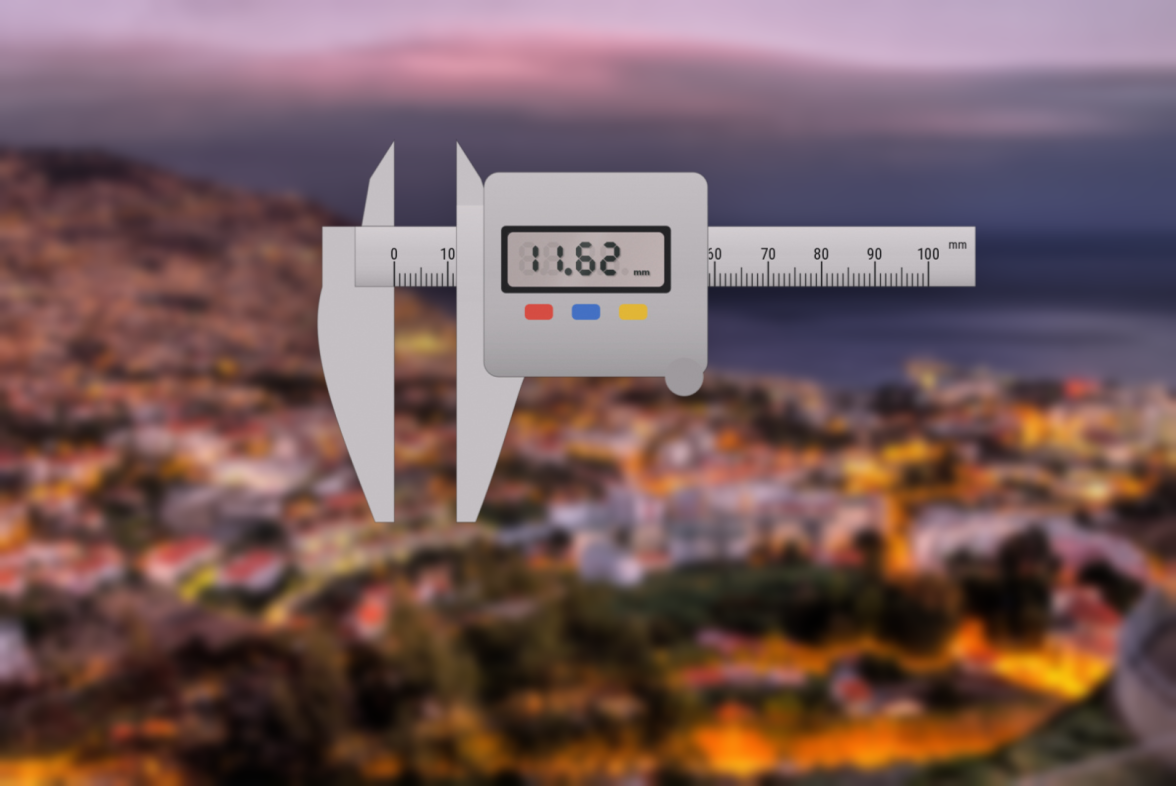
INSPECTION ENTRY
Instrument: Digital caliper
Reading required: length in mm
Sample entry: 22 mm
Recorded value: 11.62 mm
